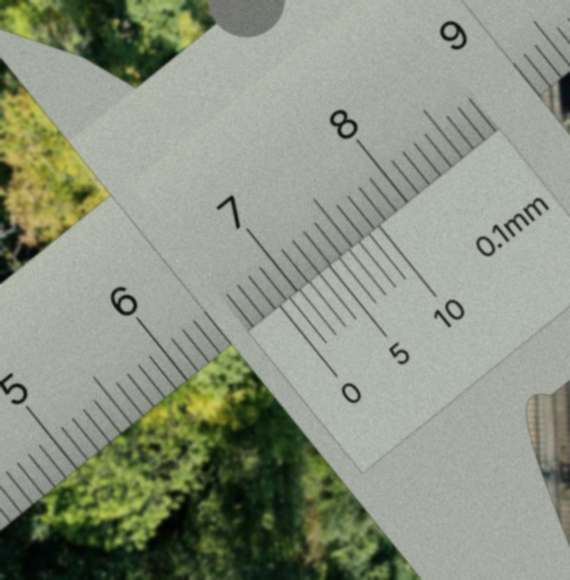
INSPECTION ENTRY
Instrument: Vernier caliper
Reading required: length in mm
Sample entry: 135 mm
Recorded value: 68.4 mm
